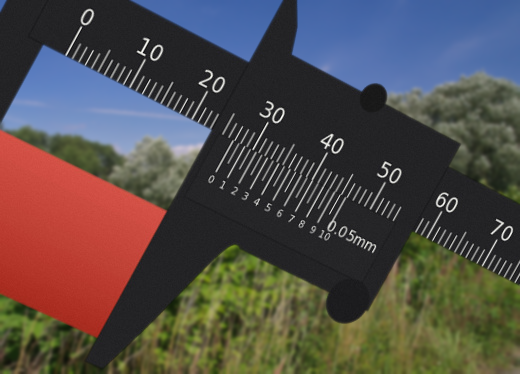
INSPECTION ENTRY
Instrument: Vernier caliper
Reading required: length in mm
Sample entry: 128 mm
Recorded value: 26.8 mm
